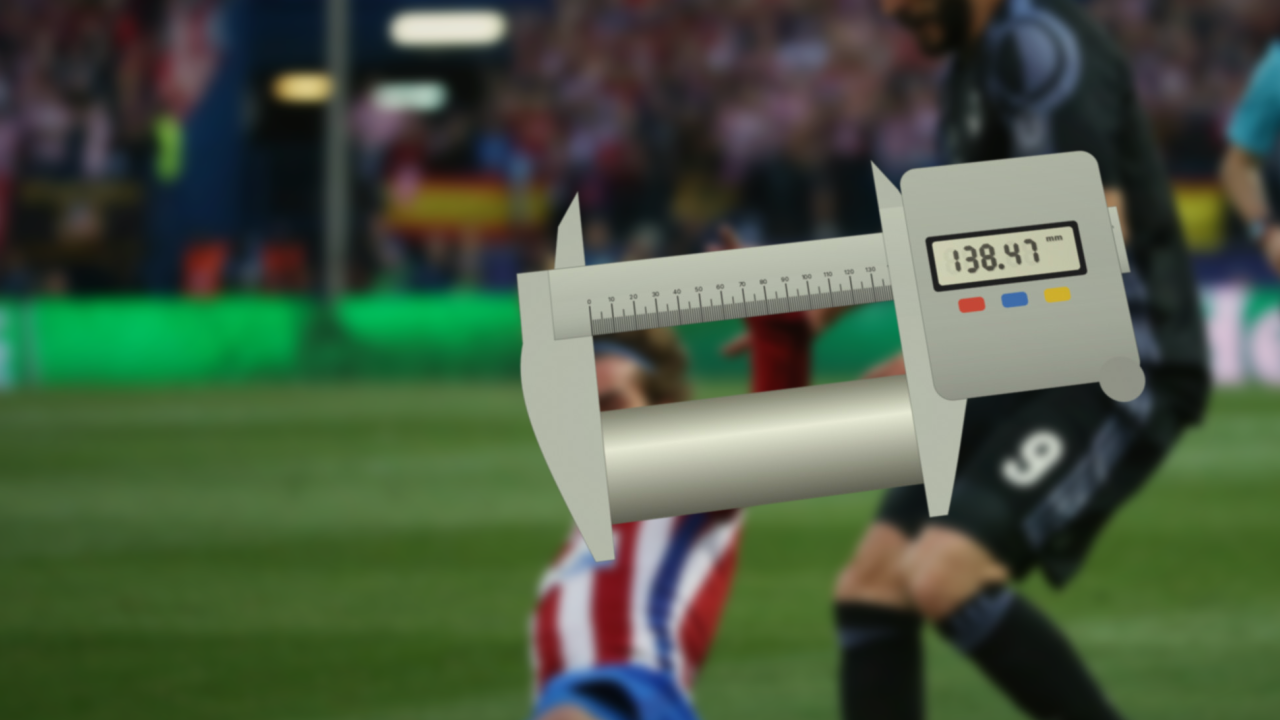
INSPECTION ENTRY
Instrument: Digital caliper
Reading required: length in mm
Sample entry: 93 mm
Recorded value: 138.47 mm
